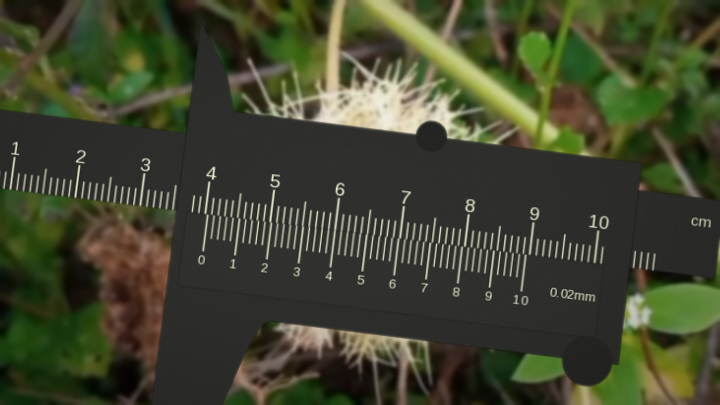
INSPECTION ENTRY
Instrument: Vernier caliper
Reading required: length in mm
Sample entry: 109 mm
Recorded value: 40.4 mm
